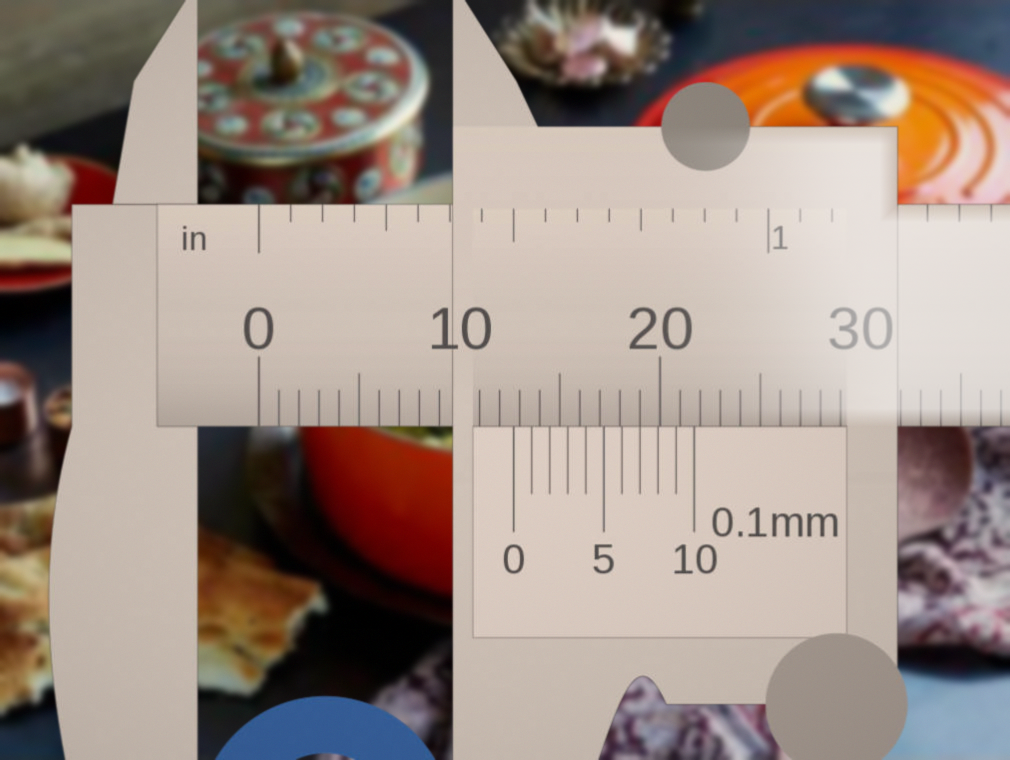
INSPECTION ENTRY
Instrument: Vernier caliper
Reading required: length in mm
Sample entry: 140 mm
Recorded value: 12.7 mm
